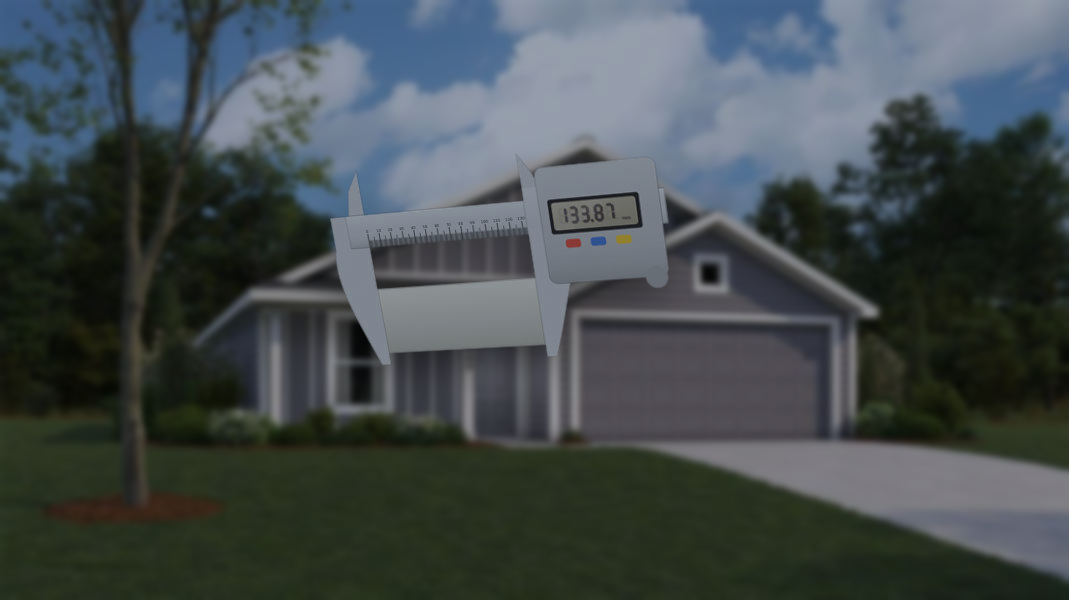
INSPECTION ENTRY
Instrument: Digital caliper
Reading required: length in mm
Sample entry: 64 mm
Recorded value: 133.87 mm
